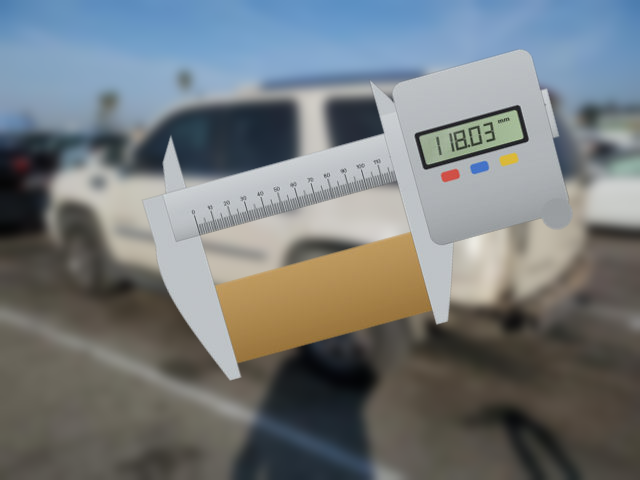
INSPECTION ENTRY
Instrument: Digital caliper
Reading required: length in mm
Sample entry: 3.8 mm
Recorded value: 118.03 mm
